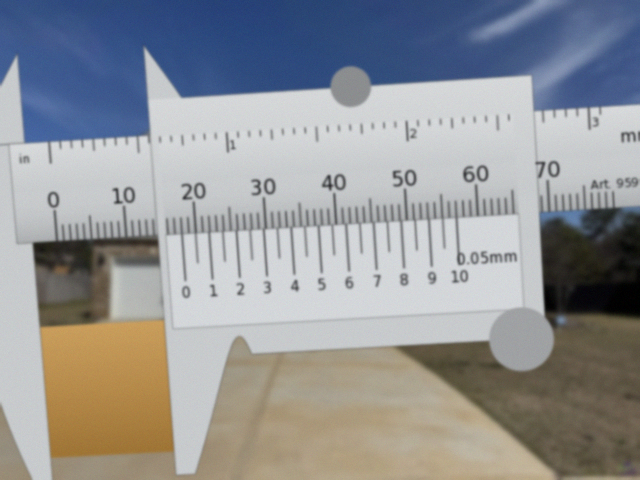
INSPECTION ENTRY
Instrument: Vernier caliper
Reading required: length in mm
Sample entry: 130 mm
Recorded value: 18.0 mm
